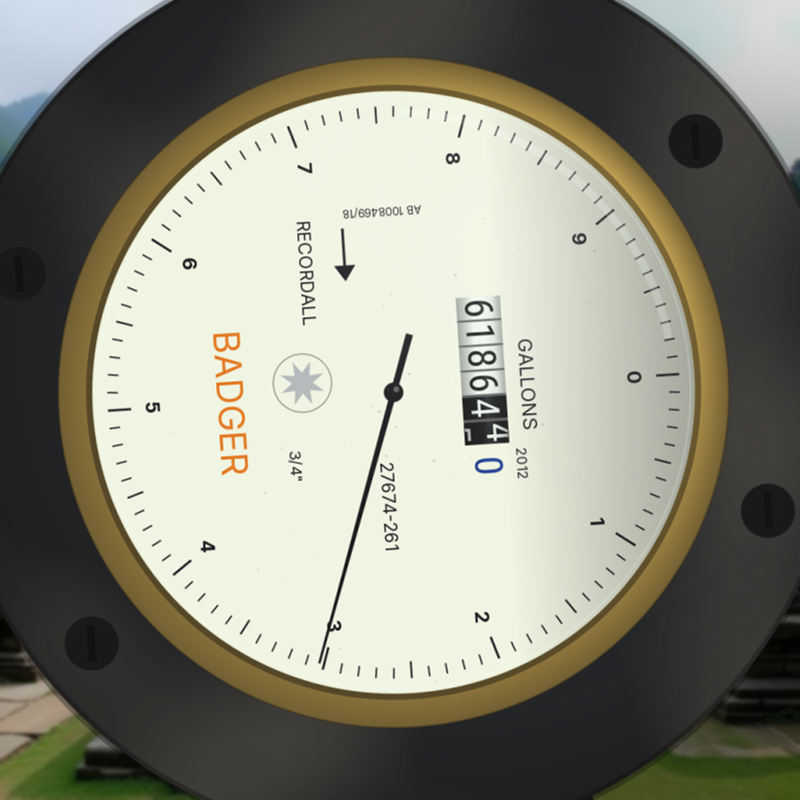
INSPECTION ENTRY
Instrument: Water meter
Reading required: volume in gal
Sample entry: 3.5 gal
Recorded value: 6186443.0 gal
